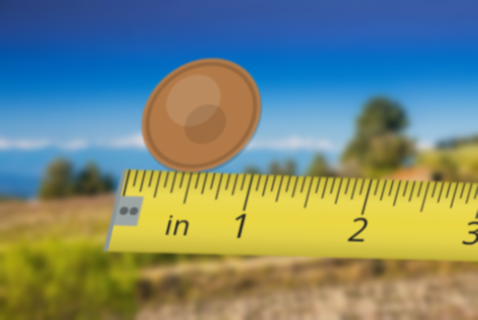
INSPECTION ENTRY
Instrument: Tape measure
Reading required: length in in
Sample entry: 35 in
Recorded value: 0.9375 in
